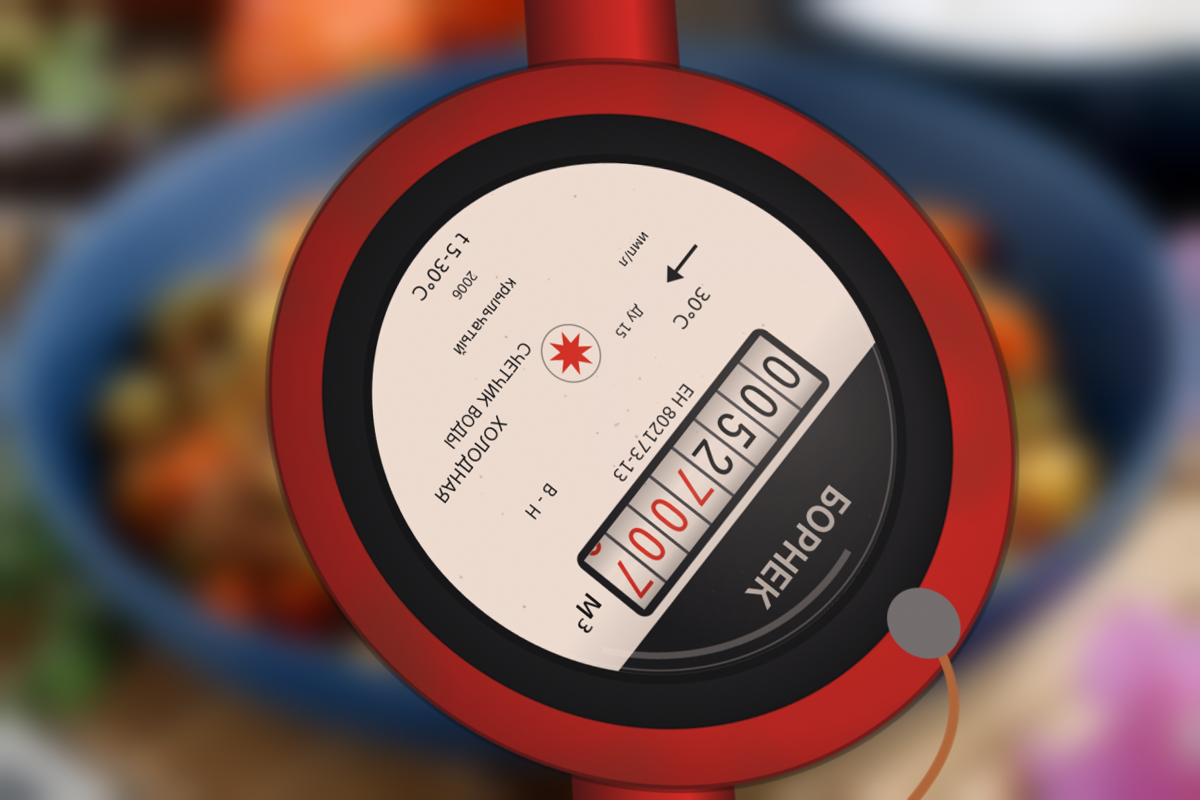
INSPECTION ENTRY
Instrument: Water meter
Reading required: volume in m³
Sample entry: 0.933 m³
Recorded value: 52.7007 m³
